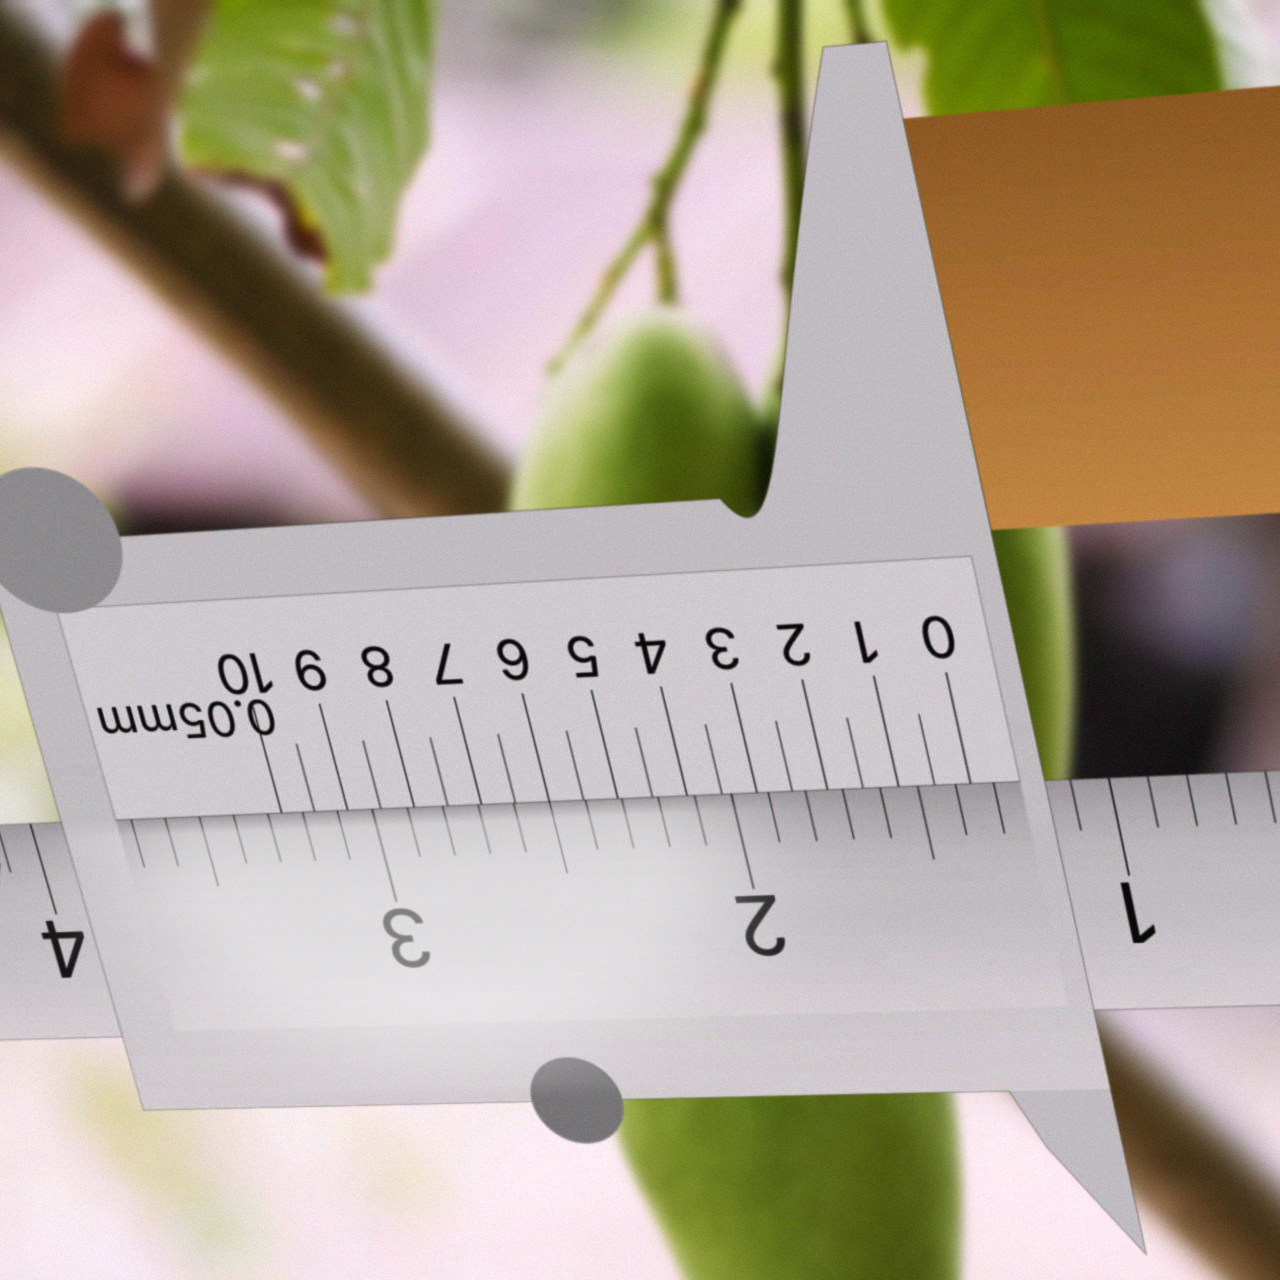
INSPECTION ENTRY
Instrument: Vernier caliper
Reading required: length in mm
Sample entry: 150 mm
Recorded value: 13.60 mm
